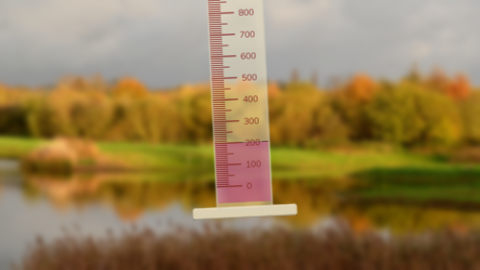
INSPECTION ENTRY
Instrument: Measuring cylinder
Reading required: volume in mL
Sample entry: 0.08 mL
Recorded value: 200 mL
